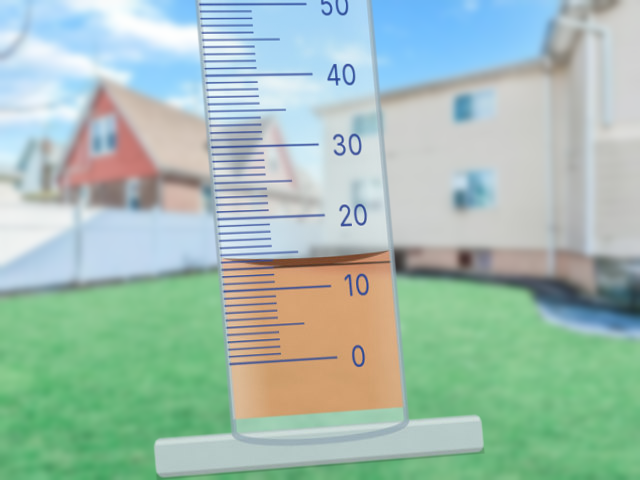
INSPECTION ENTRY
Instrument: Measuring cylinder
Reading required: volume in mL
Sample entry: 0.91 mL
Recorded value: 13 mL
